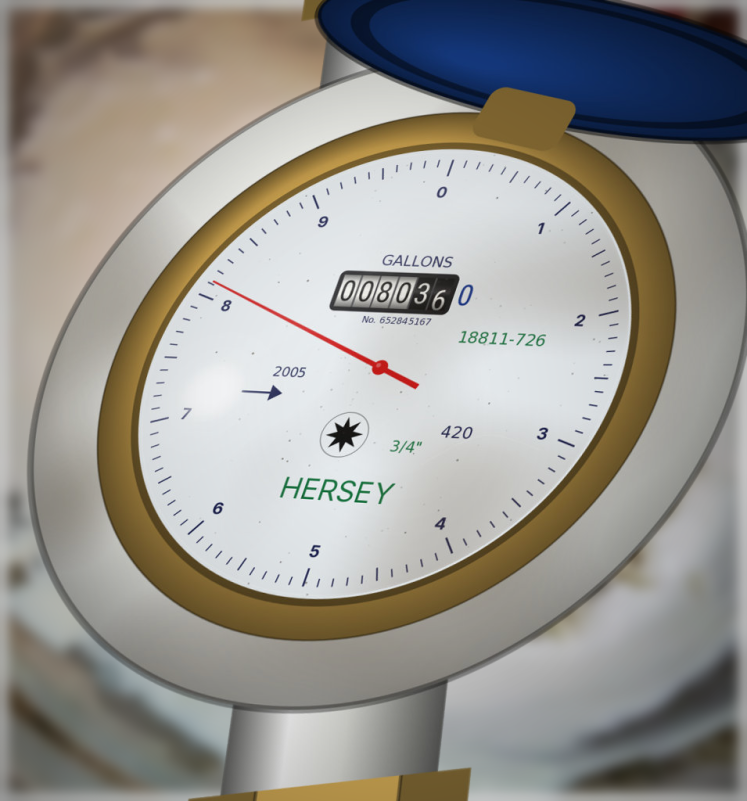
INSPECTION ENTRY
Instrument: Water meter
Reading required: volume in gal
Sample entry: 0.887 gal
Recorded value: 80358.1 gal
